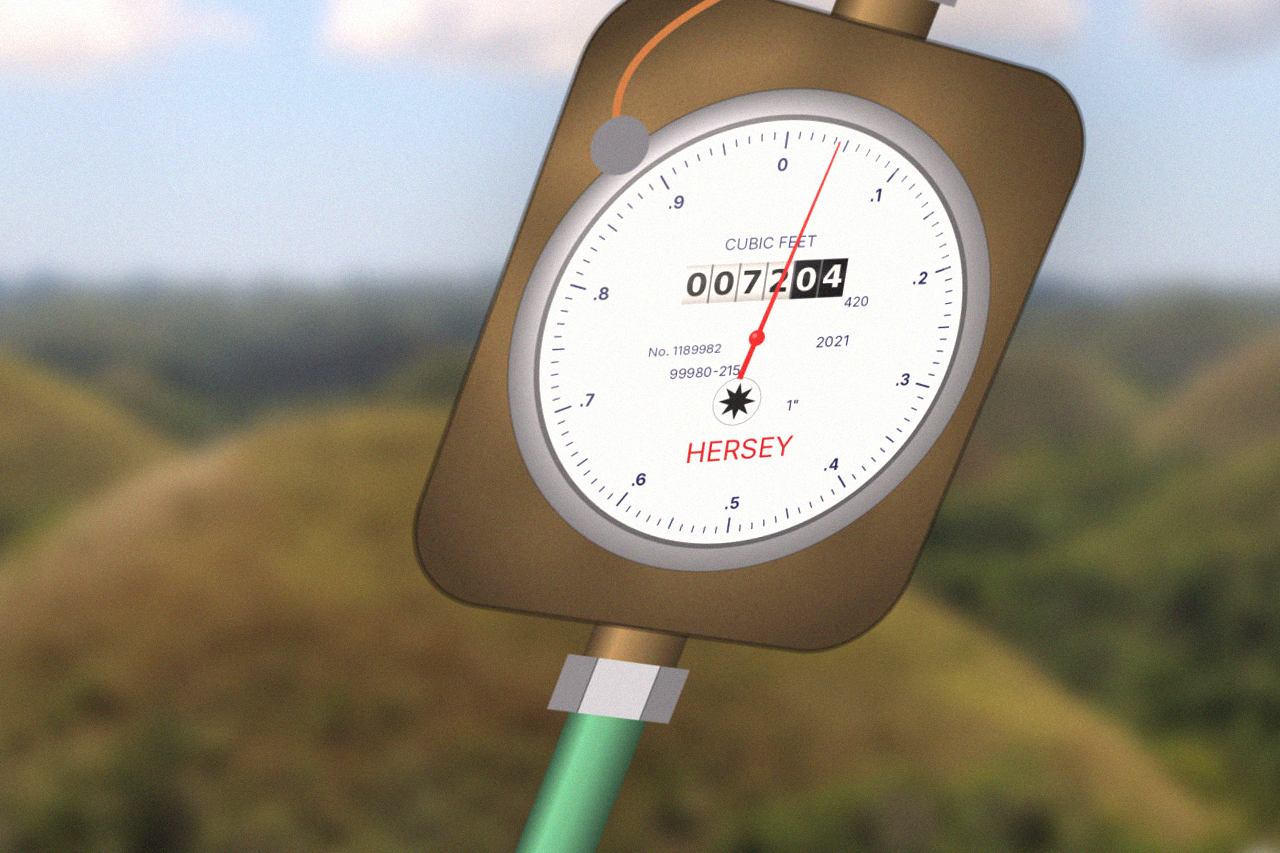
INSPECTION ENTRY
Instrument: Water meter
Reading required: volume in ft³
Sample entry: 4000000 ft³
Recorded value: 7204.04 ft³
